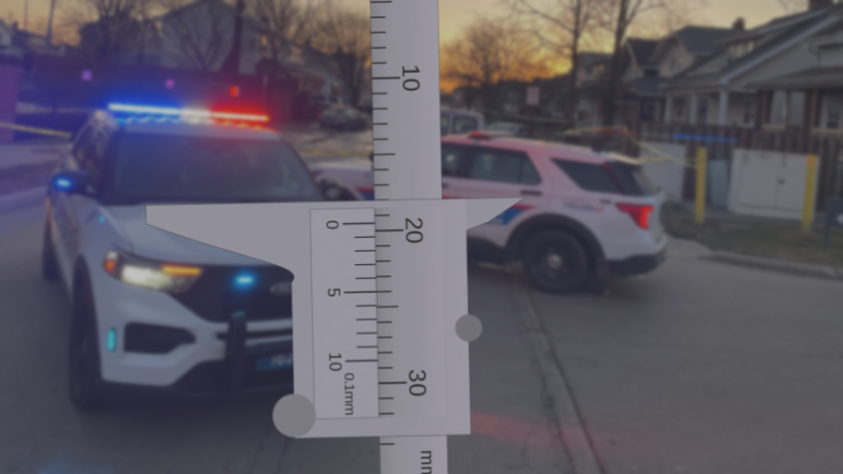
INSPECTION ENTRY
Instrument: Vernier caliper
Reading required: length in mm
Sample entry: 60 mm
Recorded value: 19.5 mm
